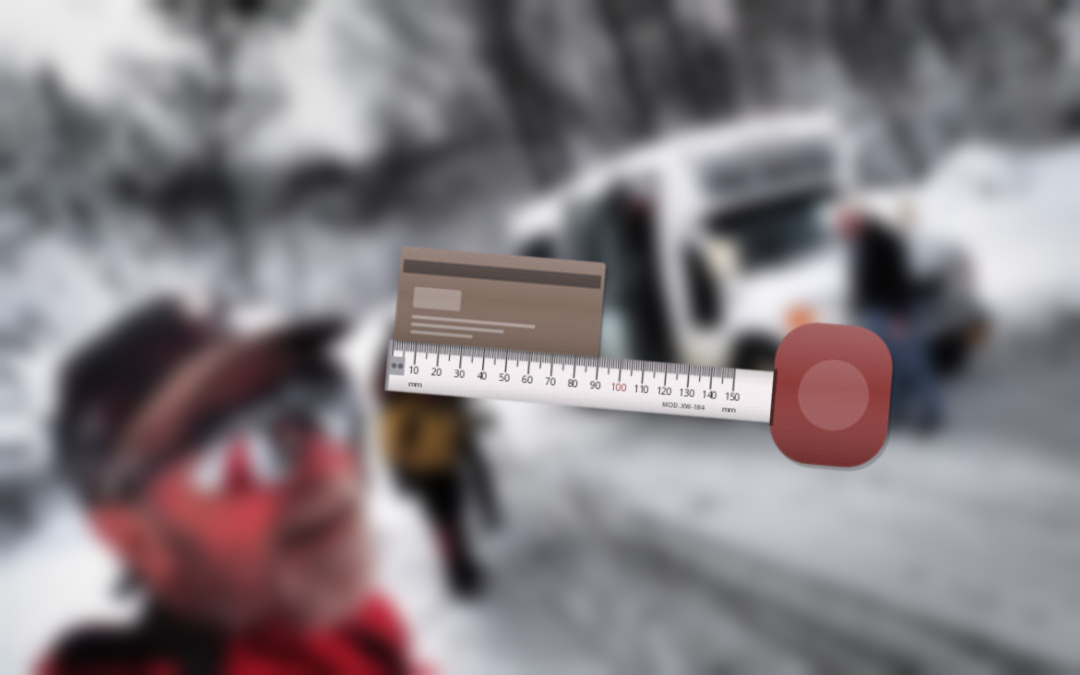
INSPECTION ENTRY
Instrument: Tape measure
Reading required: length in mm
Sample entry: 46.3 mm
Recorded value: 90 mm
